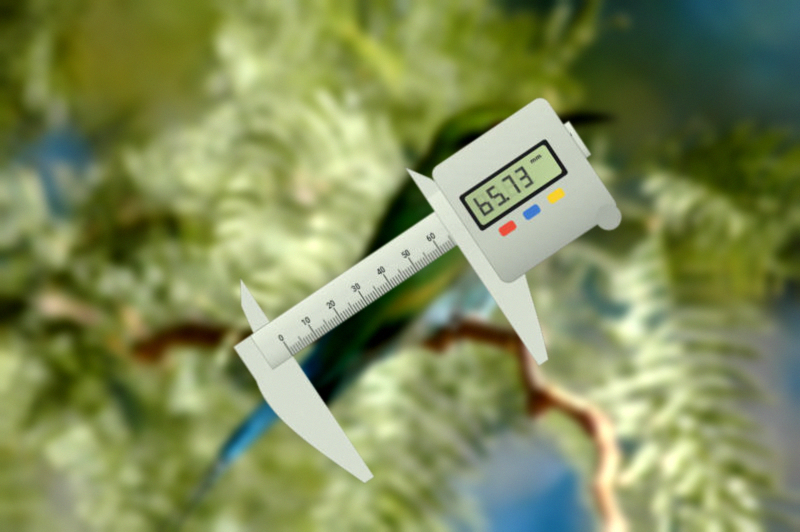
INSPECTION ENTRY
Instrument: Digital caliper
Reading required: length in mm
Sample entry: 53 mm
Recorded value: 65.73 mm
